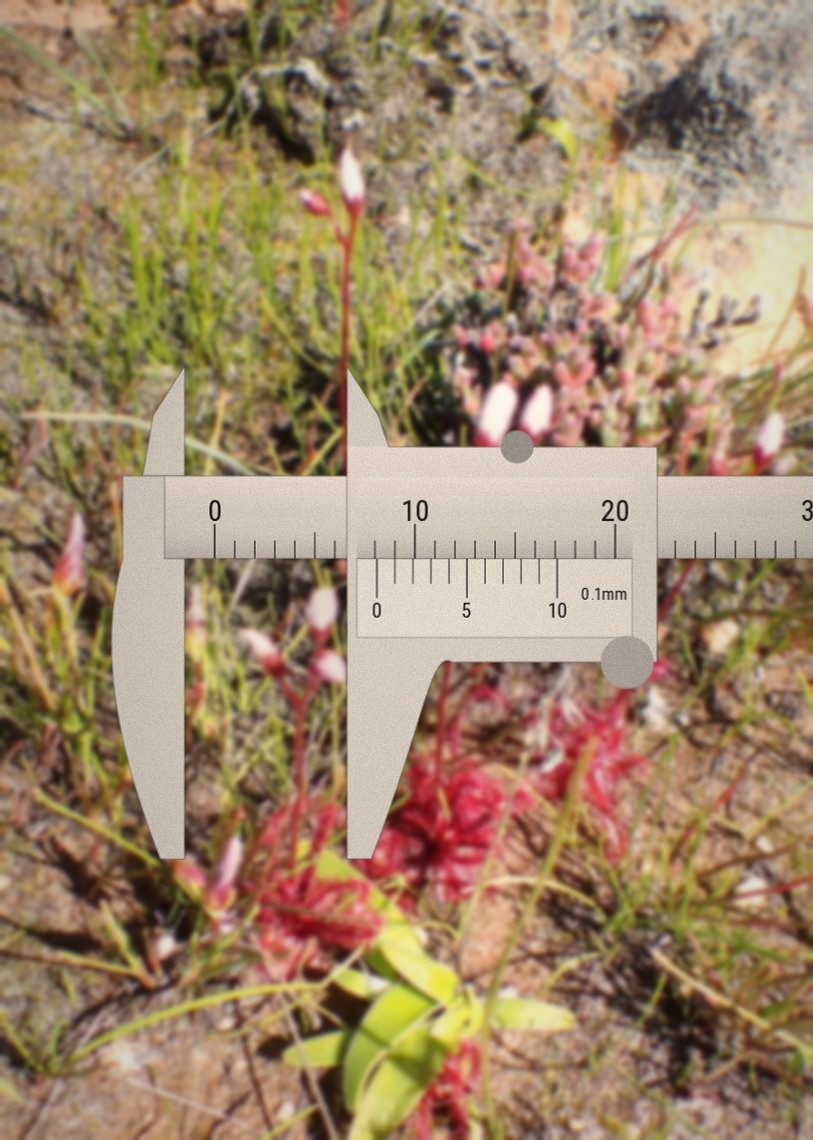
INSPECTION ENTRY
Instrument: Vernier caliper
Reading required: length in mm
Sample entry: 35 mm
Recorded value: 8.1 mm
